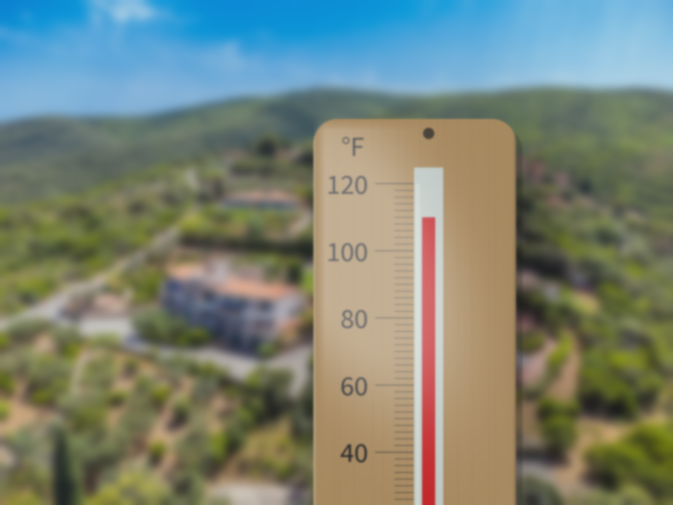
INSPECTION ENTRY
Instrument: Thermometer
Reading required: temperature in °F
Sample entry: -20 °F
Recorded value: 110 °F
